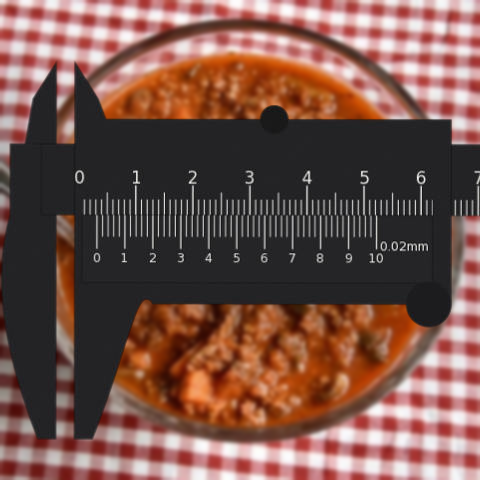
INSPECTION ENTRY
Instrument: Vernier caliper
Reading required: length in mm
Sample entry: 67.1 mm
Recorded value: 3.2 mm
